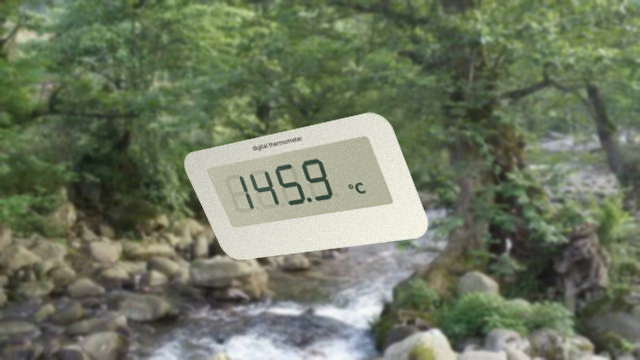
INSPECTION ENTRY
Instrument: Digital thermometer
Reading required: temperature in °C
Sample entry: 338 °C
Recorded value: 145.9 °C
